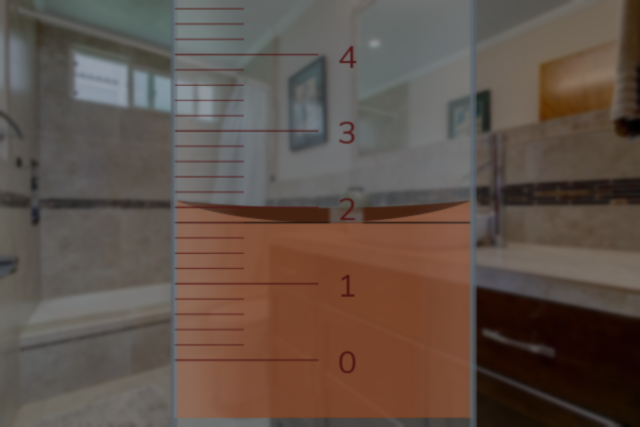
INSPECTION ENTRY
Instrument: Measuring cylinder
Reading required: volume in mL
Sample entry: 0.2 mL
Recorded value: 1.8 mL
